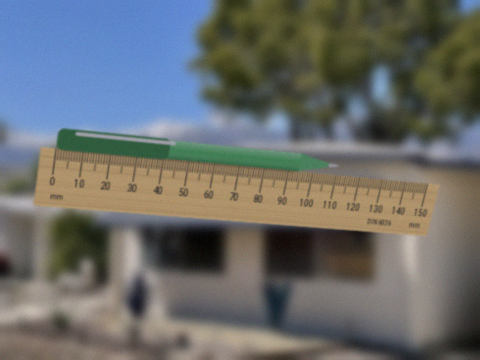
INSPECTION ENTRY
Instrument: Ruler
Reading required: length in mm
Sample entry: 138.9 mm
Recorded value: 110 mm
